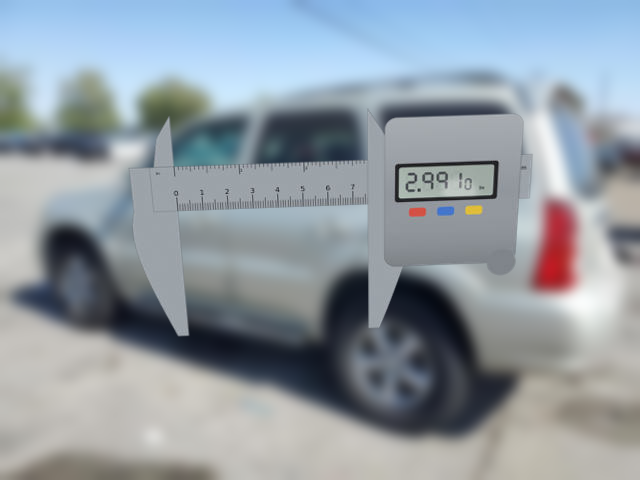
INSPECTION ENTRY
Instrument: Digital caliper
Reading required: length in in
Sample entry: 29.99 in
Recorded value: 2.9910 in
